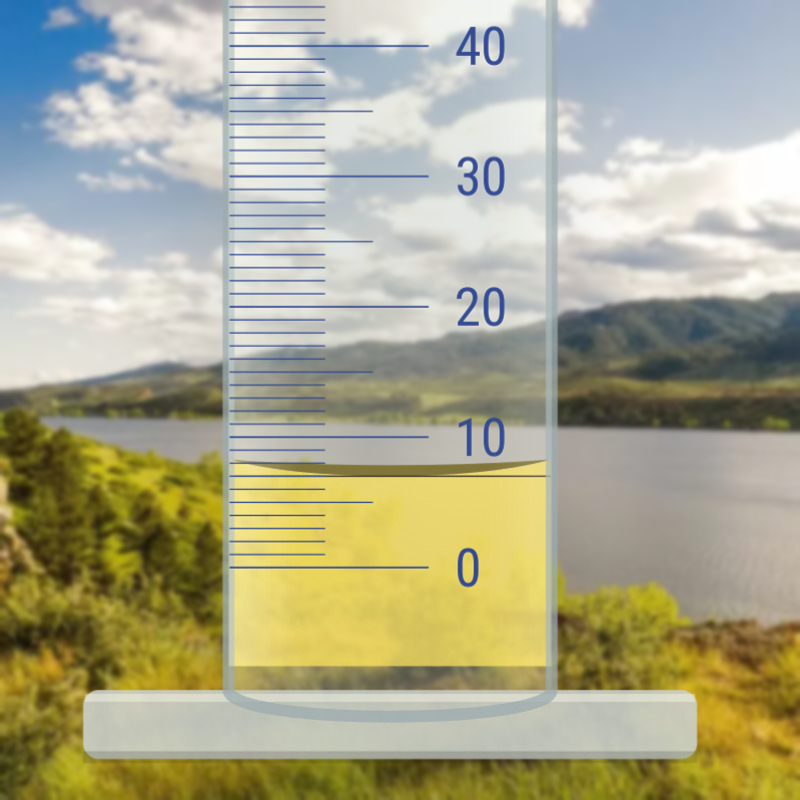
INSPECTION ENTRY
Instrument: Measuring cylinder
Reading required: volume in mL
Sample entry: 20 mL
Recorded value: 7 mL
